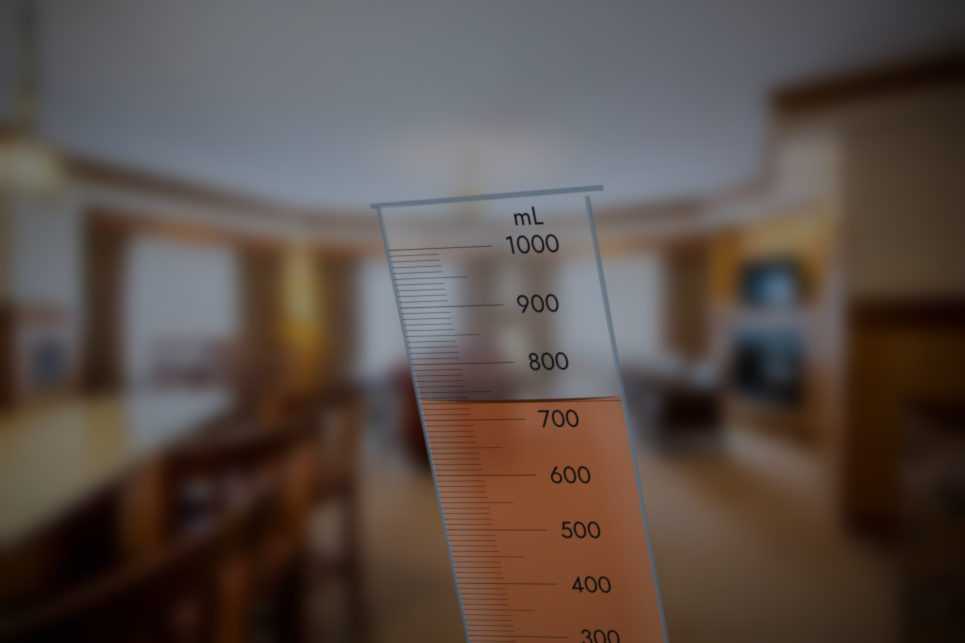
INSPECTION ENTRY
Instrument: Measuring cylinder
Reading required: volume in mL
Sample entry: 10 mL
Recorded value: 730 mL
